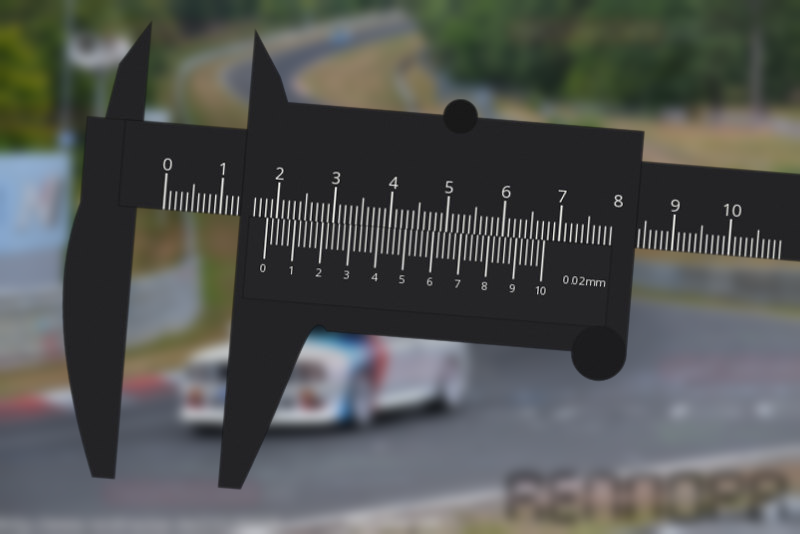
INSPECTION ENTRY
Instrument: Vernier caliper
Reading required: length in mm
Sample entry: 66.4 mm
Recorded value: 18.4 mm
